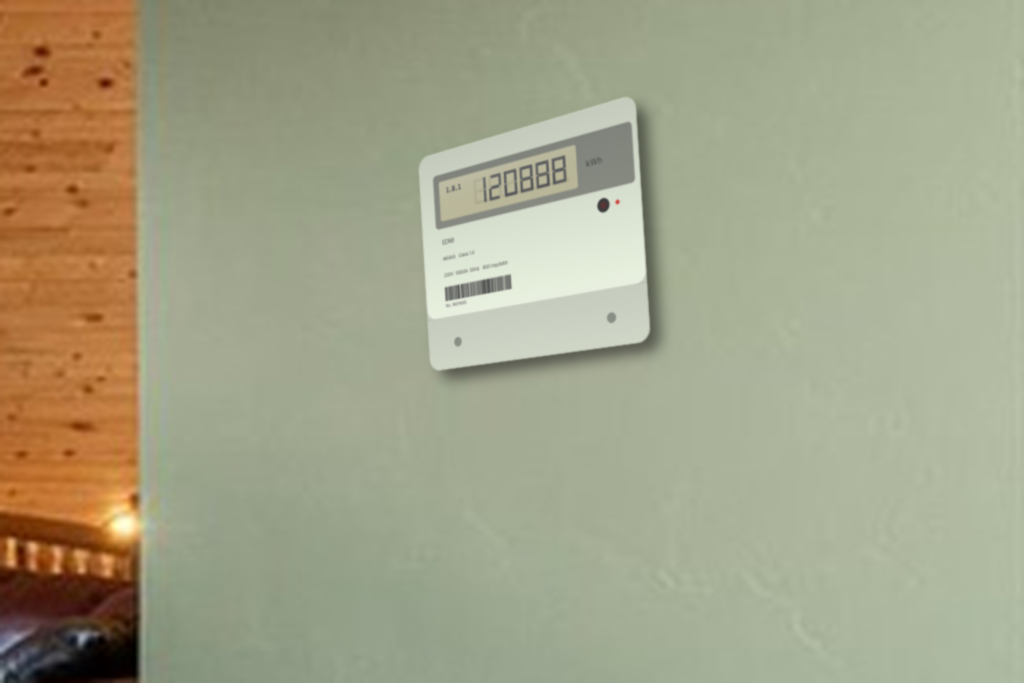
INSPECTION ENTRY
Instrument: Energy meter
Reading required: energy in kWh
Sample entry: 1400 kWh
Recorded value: 120888 kWh
